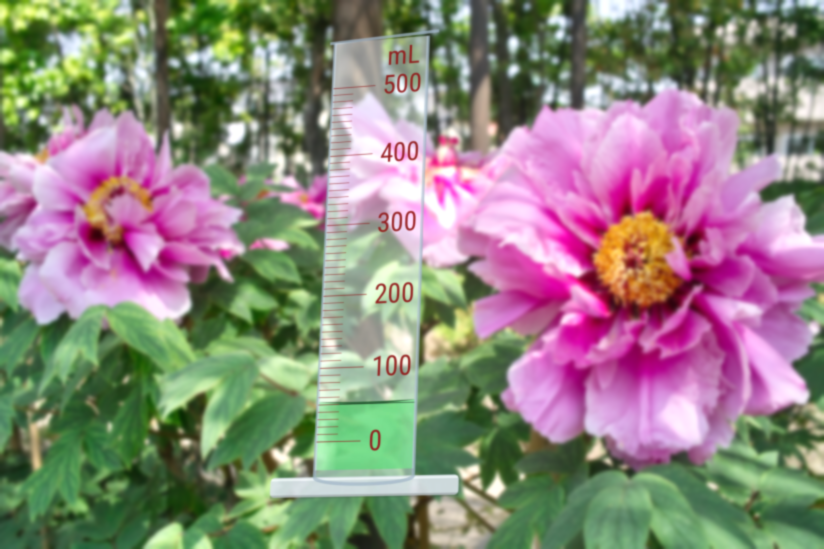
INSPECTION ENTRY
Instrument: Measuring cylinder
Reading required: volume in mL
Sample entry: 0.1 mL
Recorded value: 50 mL
